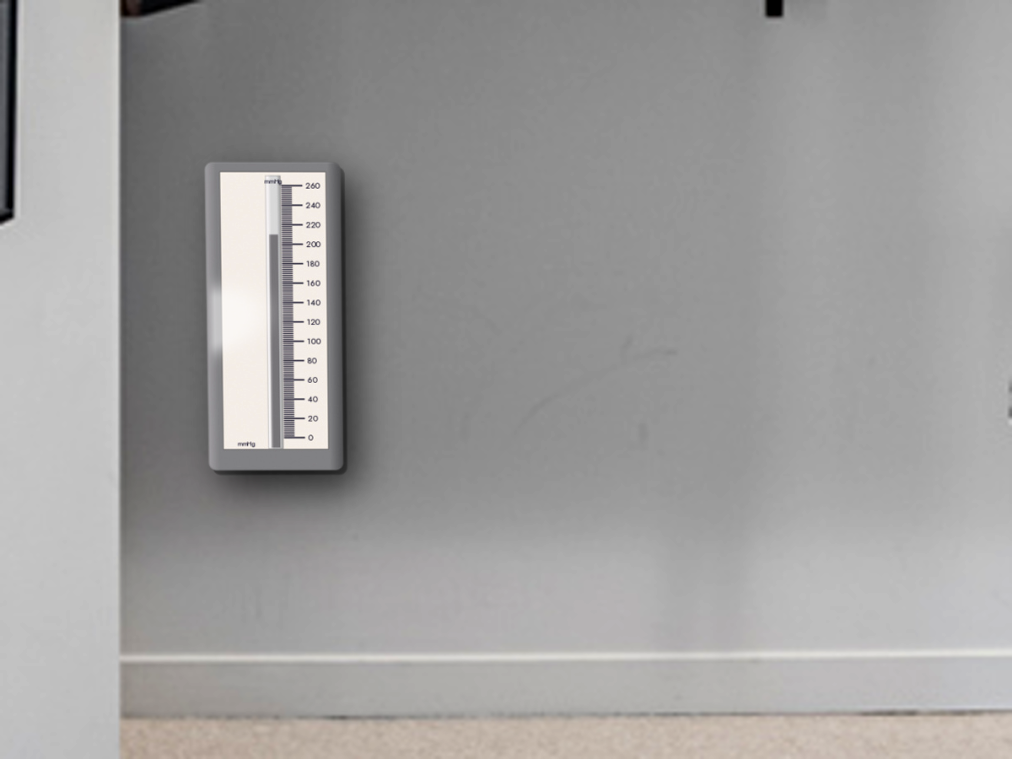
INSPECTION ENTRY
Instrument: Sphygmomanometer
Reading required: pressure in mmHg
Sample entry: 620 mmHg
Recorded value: 210 mmHg
